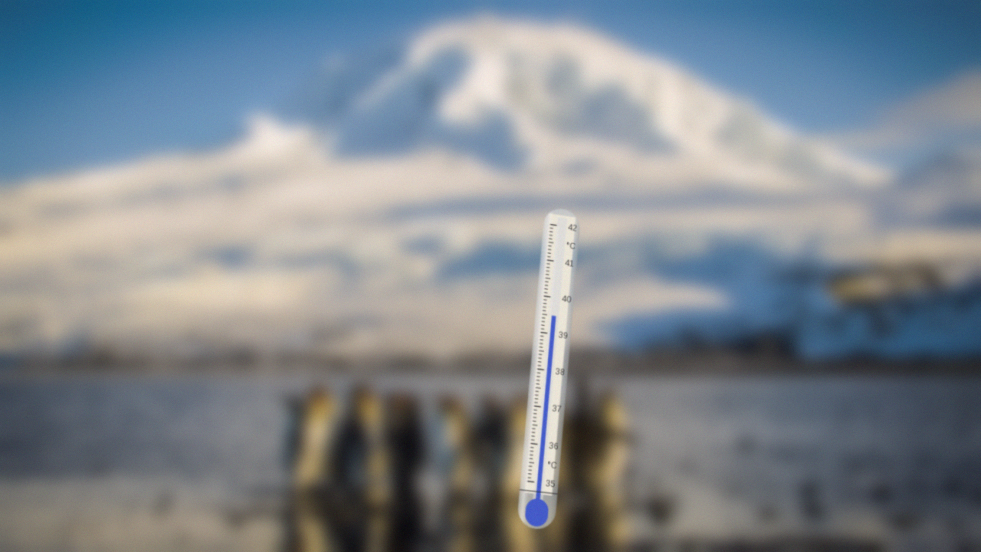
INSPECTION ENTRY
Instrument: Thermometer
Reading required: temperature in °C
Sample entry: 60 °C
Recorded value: 39.5 °C
